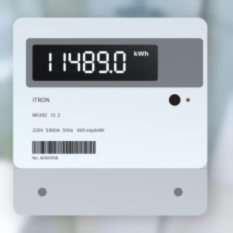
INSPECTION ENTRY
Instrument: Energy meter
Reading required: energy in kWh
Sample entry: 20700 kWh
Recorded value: 11489.0 kWh
